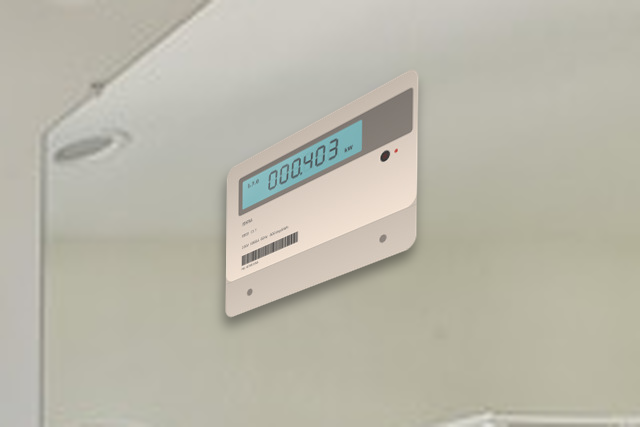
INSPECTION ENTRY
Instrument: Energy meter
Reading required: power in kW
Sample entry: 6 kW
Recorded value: 0.403 kW
